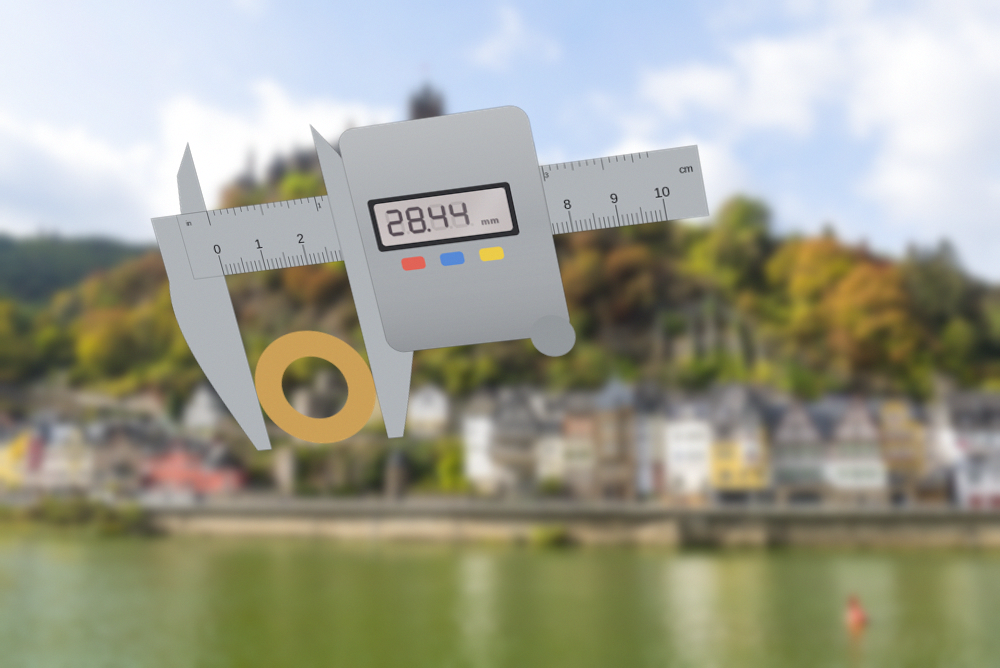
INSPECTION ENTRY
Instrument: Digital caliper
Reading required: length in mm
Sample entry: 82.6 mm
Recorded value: 28.44 mm
